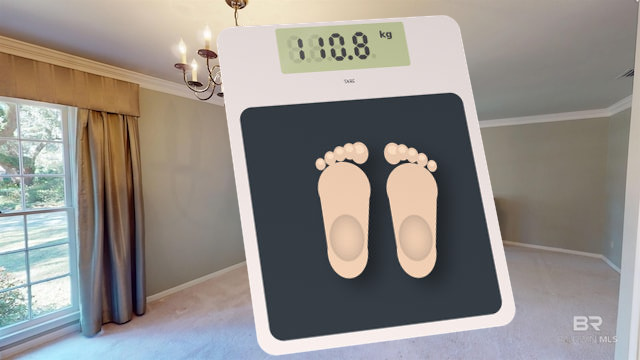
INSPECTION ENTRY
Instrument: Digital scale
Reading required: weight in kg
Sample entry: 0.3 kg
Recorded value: 110.8 kg
